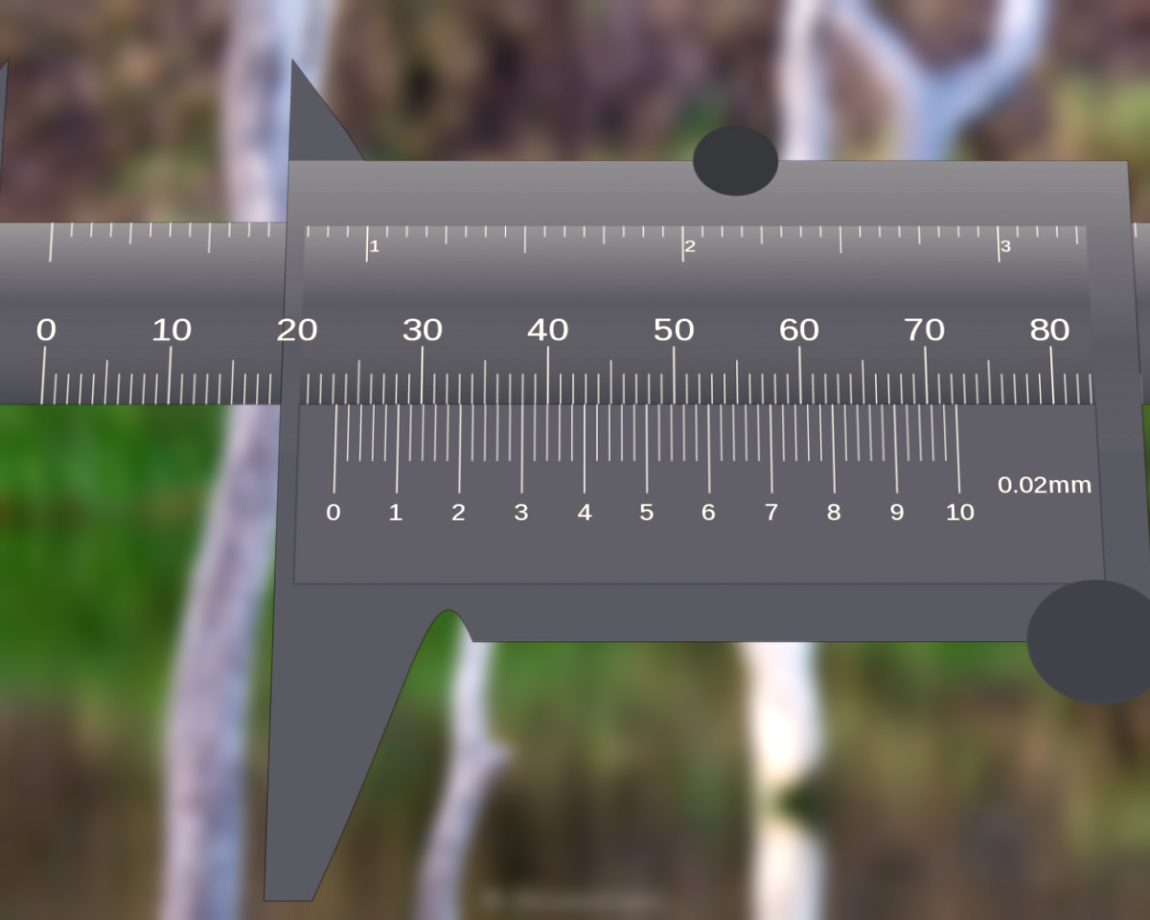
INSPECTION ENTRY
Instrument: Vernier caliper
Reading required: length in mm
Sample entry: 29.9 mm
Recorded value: 23.3 mm
